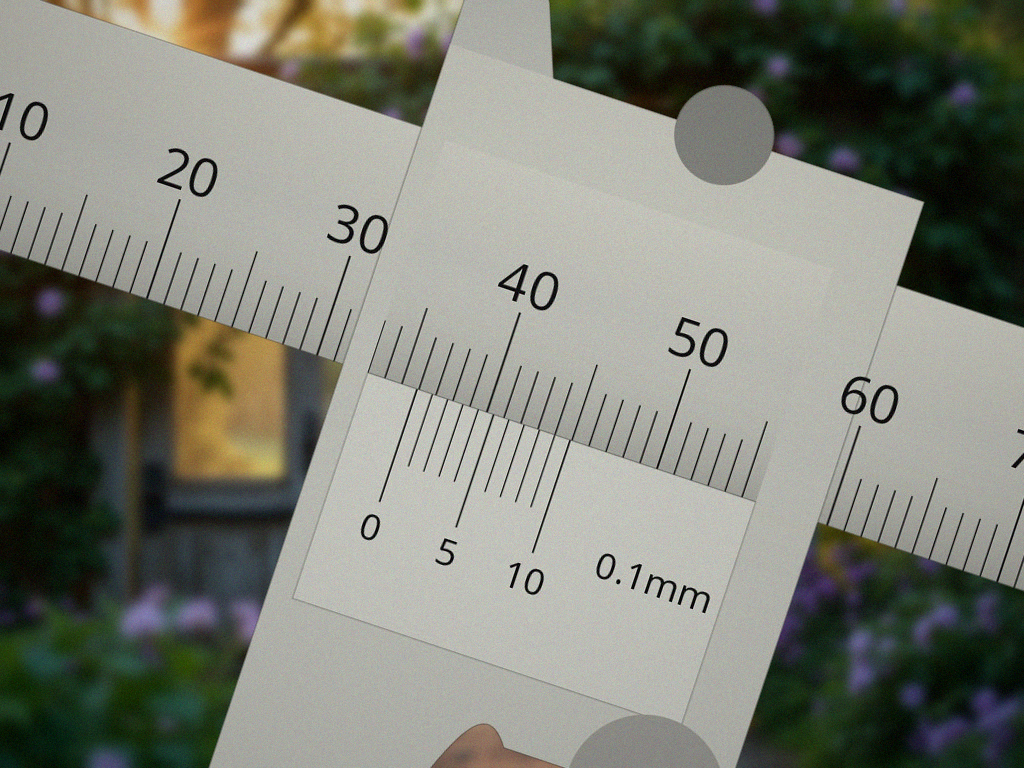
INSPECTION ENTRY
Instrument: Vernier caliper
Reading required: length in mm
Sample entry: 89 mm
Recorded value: 35.9 mm
